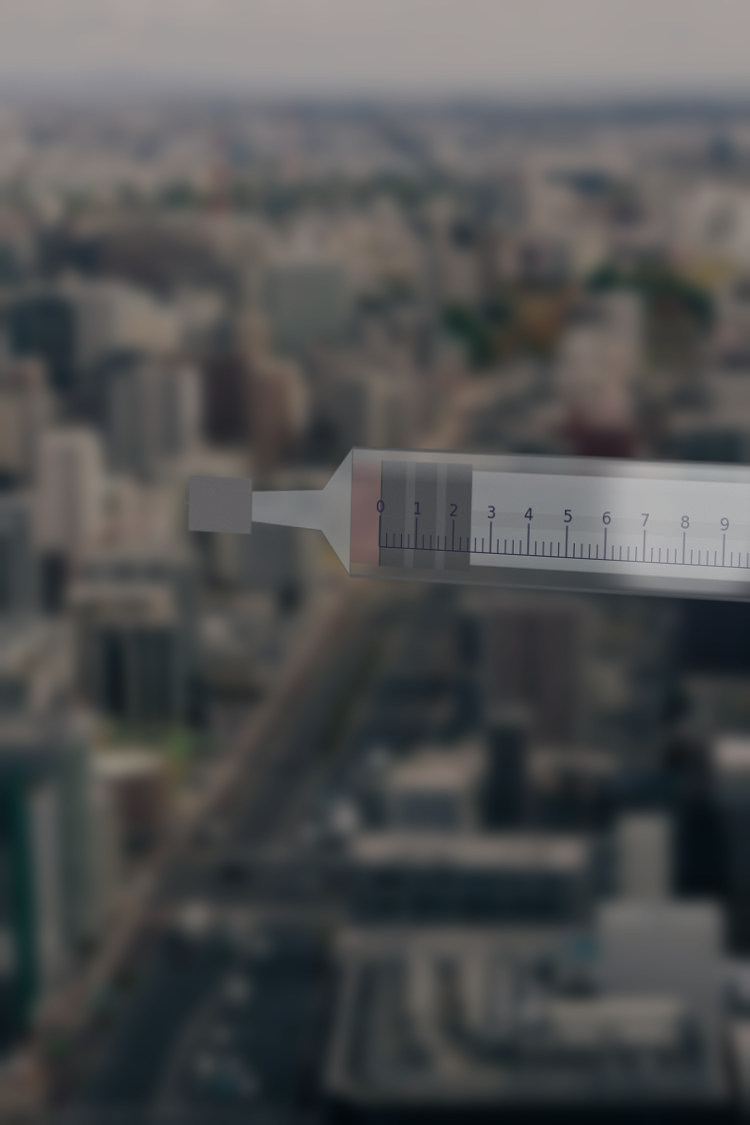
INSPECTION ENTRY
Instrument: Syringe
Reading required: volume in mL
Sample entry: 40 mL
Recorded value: 0 mL
